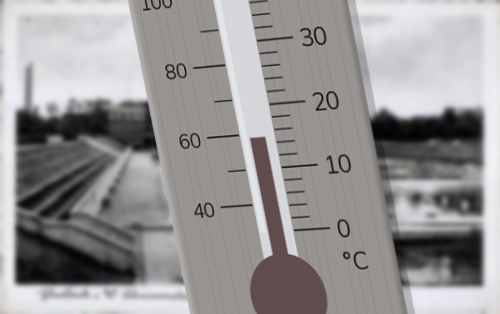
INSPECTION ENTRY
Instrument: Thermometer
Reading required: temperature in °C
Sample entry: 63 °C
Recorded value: 15 °C
